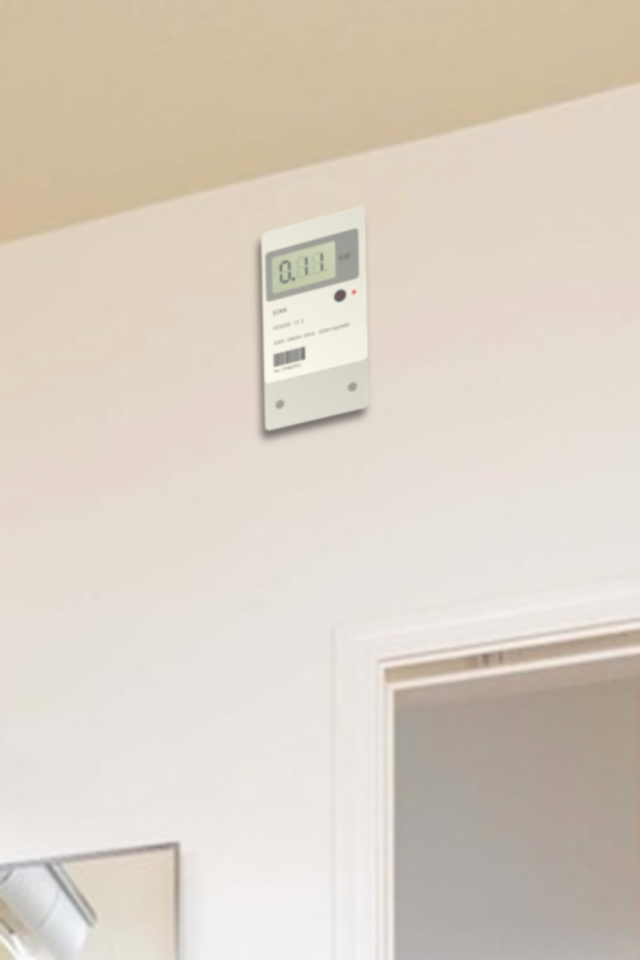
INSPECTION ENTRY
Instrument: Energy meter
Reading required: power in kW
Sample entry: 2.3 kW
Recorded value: 0.11 kW
